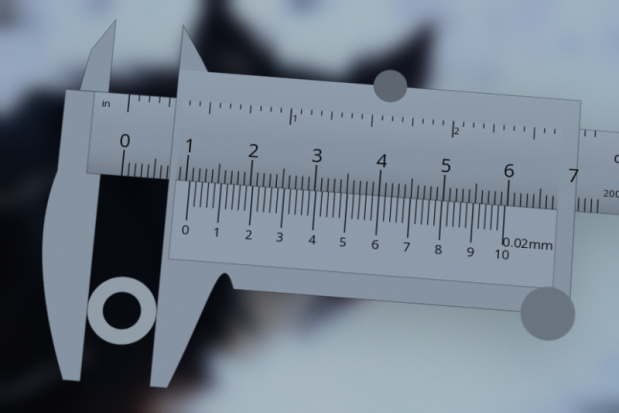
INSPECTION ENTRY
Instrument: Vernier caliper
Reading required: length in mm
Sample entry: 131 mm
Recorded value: 10.6 mm
